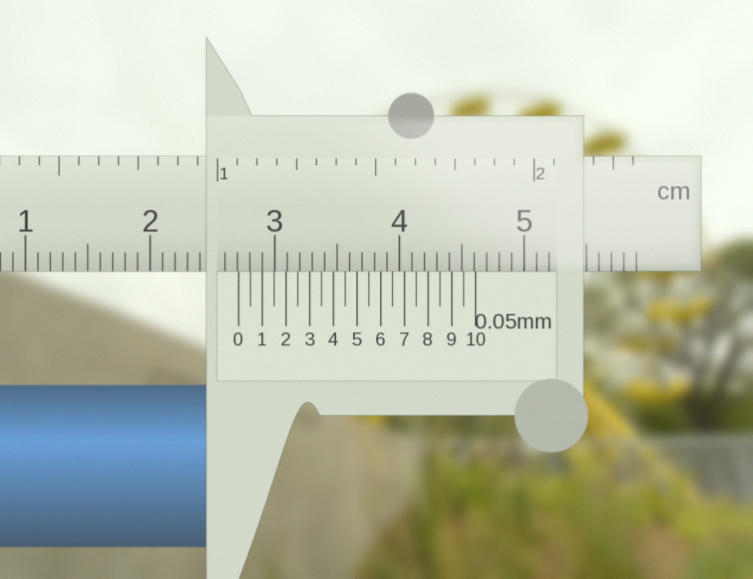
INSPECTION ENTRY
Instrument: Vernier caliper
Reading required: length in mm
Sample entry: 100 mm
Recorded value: 27.1 mm
